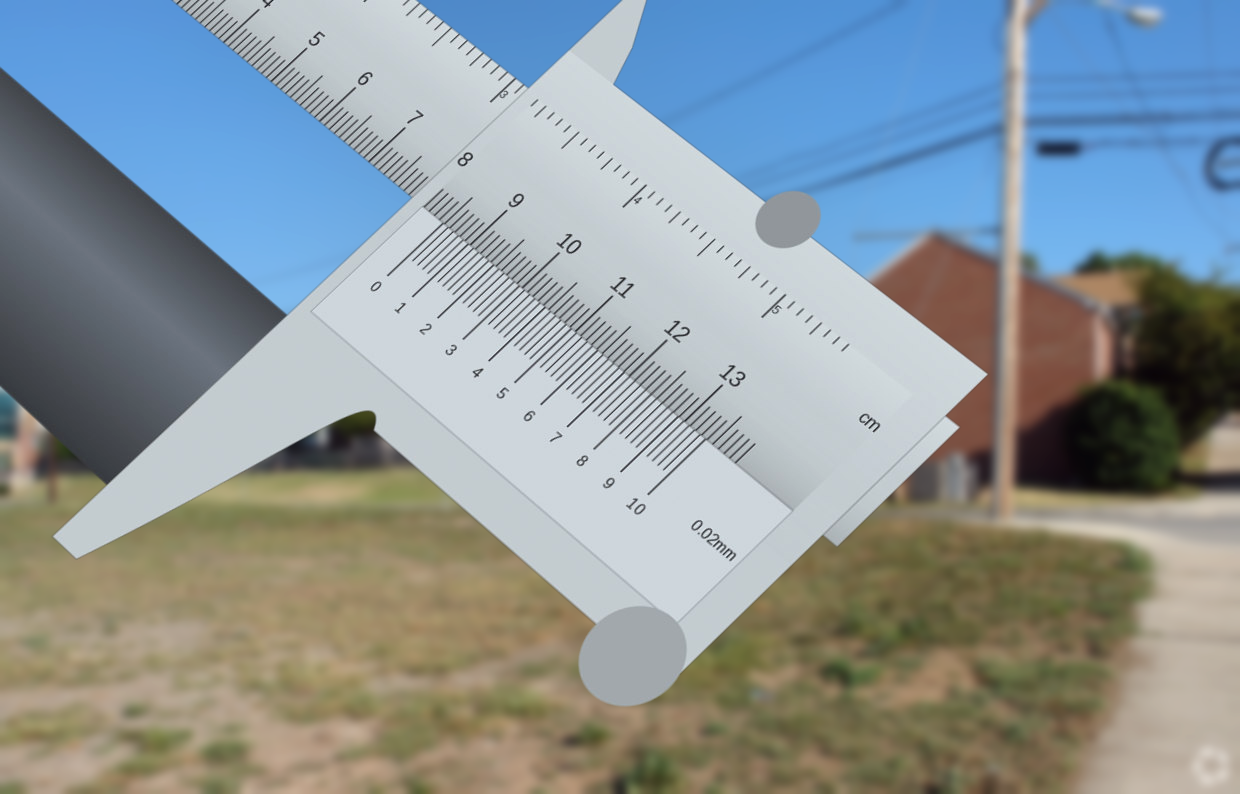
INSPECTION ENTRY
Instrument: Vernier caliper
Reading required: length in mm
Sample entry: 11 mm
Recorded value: 84.8 mm
